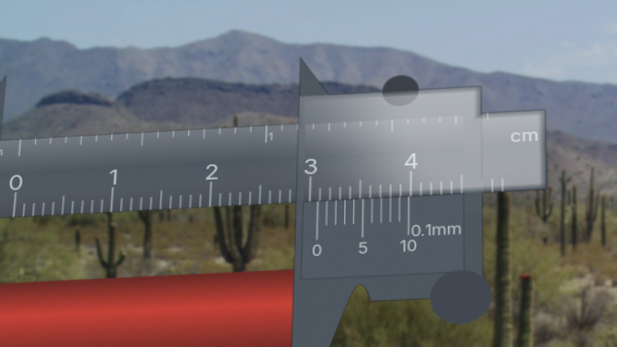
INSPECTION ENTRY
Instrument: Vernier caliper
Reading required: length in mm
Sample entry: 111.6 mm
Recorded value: 30.8 mm
